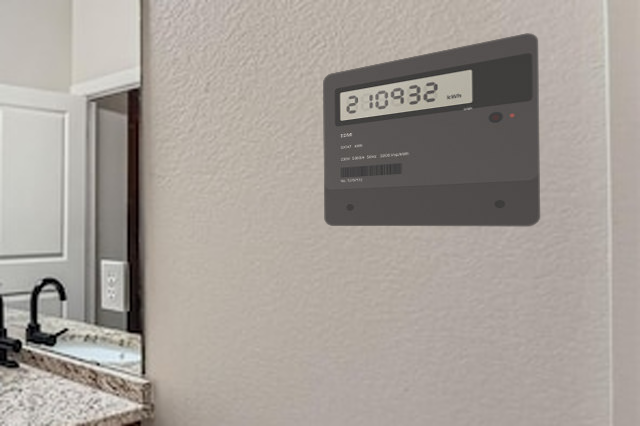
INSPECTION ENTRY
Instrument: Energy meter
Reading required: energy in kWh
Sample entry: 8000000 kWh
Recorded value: 210932 kWh
